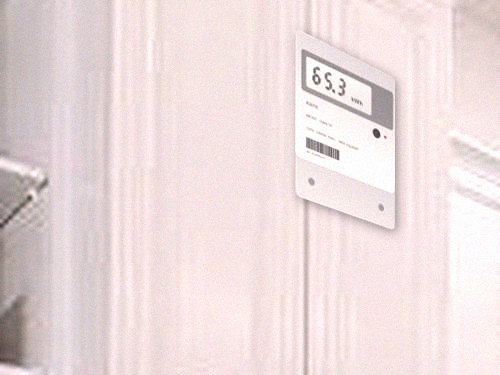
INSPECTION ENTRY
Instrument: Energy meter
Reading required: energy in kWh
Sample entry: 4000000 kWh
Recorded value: 65.3 kWh
